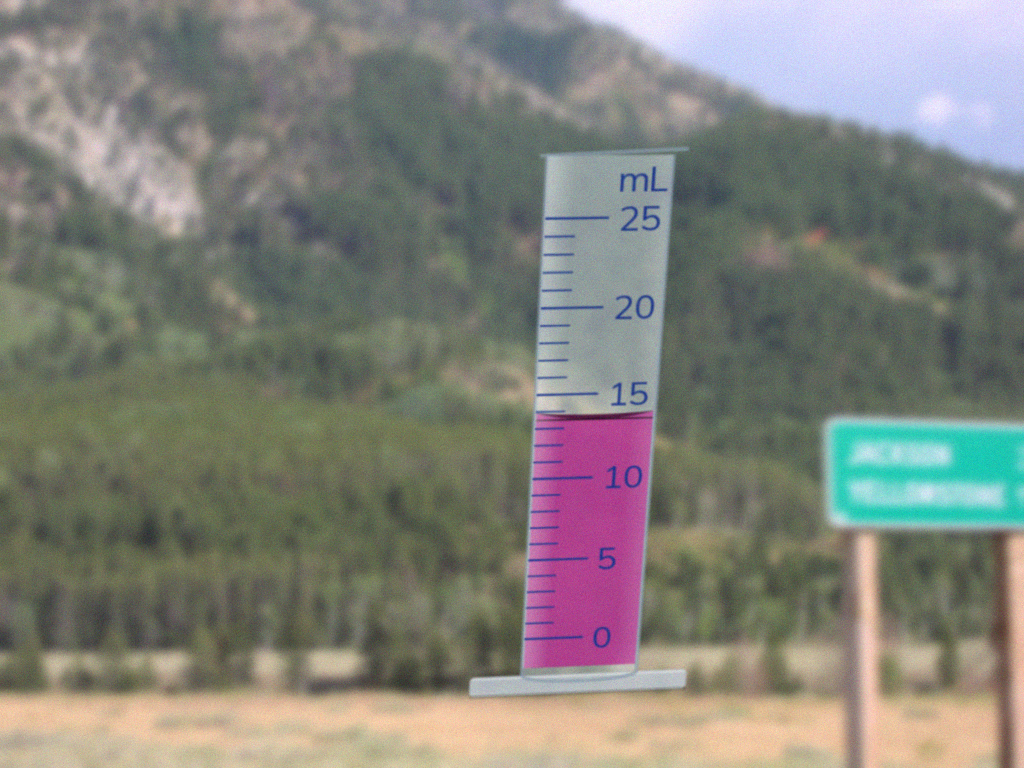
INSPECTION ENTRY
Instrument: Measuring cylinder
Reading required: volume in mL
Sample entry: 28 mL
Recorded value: 13.5 mL
